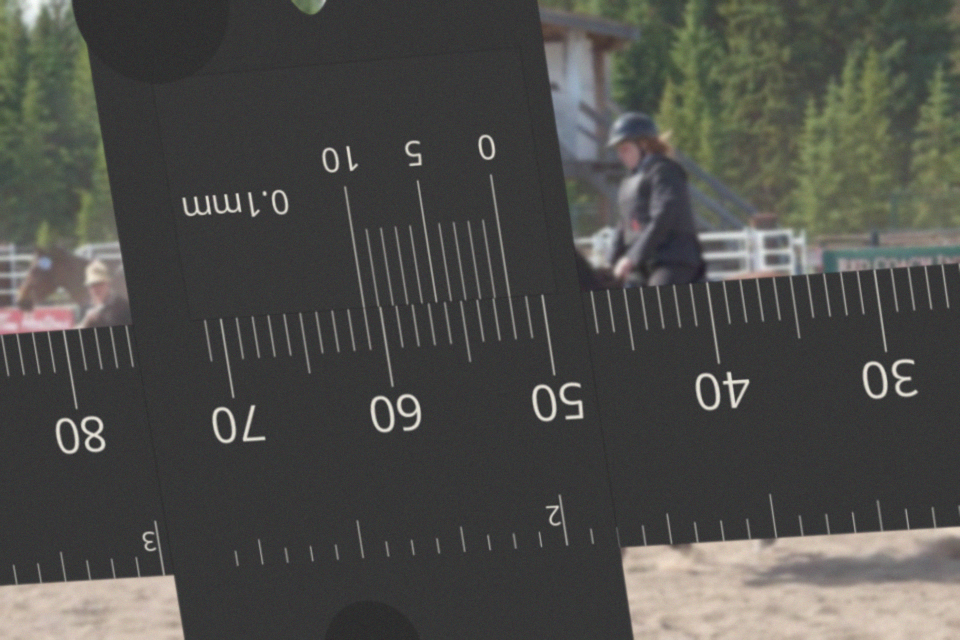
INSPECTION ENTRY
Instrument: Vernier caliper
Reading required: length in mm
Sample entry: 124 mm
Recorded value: 52.0 mm
